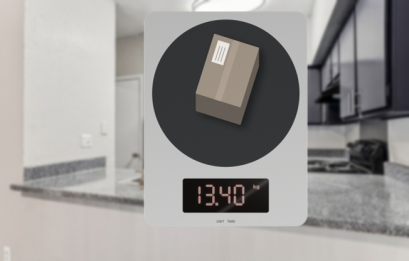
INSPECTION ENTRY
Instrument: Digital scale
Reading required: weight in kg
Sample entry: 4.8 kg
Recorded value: 13.40 kg
